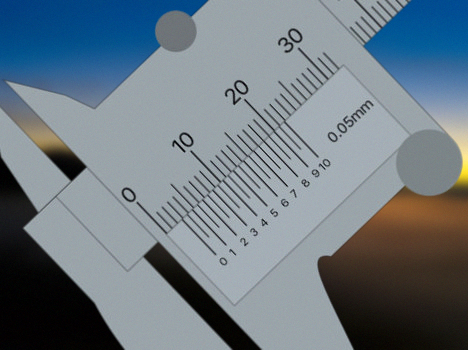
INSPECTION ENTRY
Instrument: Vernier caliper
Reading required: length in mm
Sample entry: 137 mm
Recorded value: 2.8 mm
